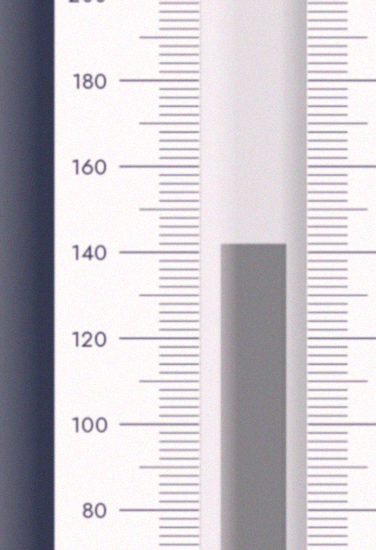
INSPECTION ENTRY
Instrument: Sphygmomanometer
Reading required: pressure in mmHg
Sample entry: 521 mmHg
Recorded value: 142 mmHg
